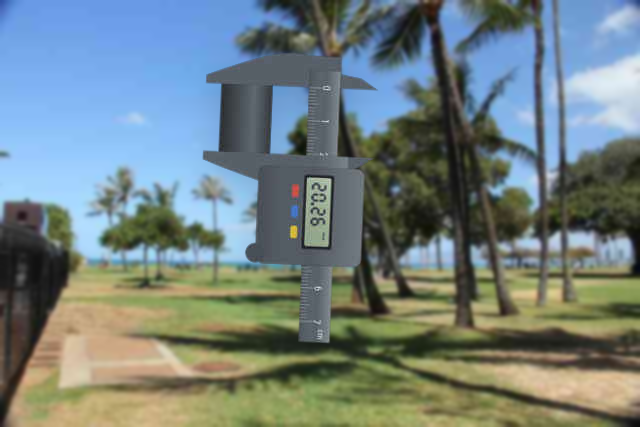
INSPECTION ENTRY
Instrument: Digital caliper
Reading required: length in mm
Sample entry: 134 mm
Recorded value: 20.26 mm
